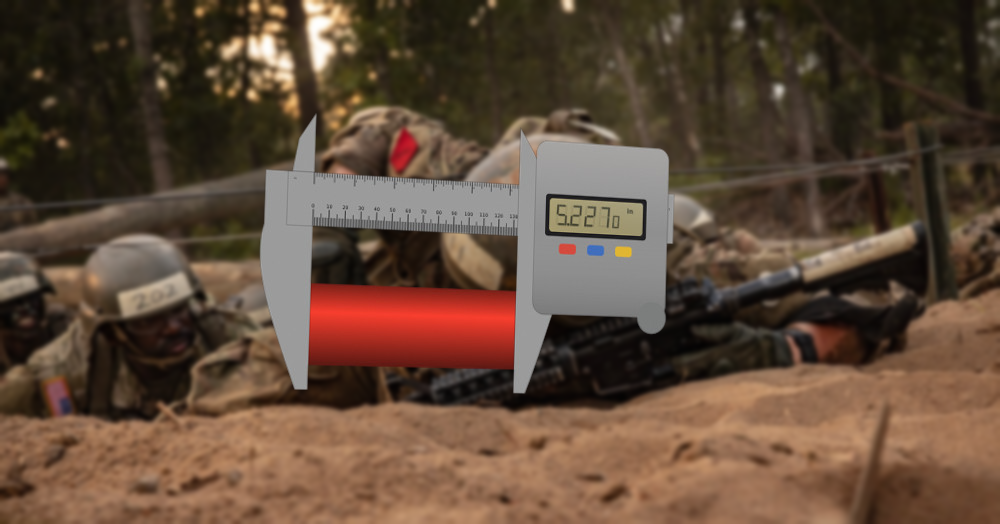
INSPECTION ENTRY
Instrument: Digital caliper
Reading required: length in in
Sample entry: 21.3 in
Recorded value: 5.2270 in
